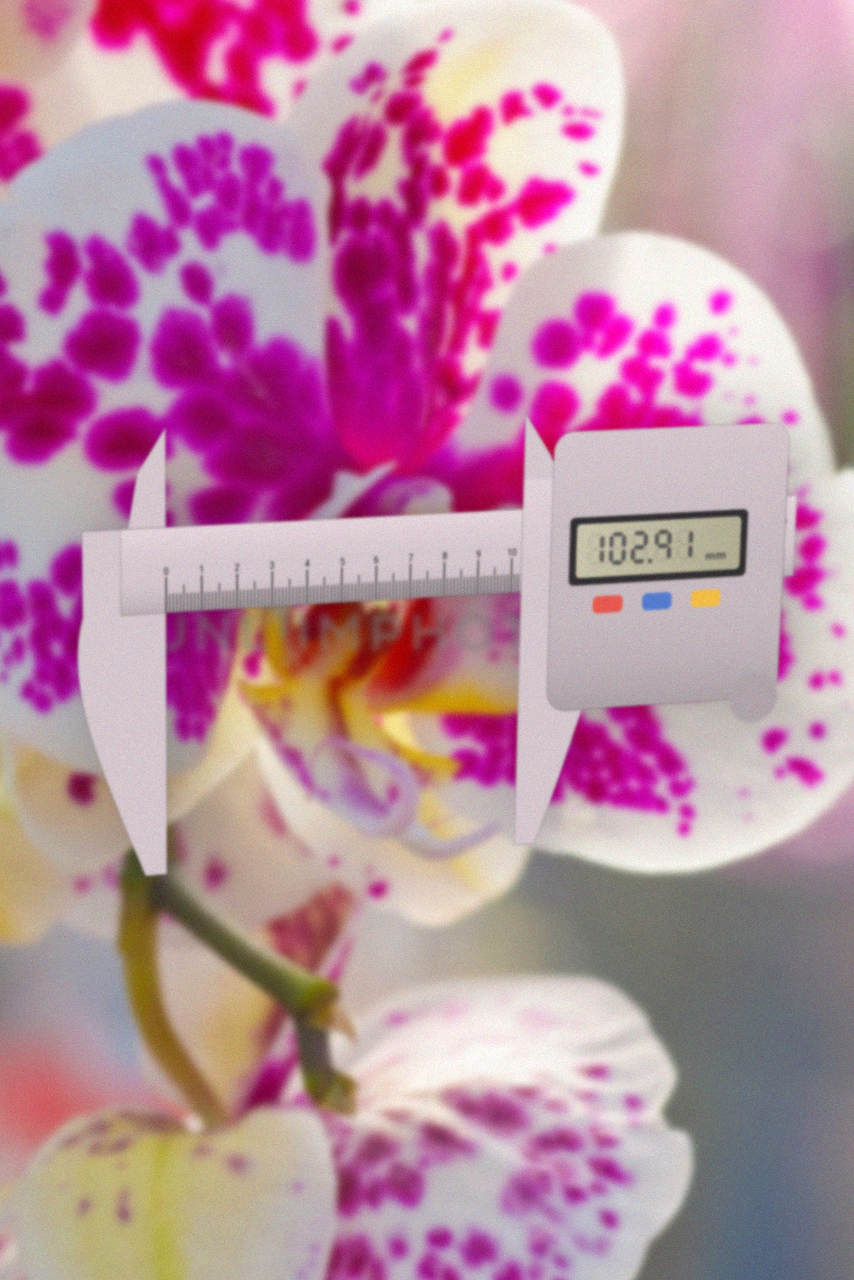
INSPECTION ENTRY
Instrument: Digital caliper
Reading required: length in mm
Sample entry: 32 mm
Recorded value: 102.91 mm
